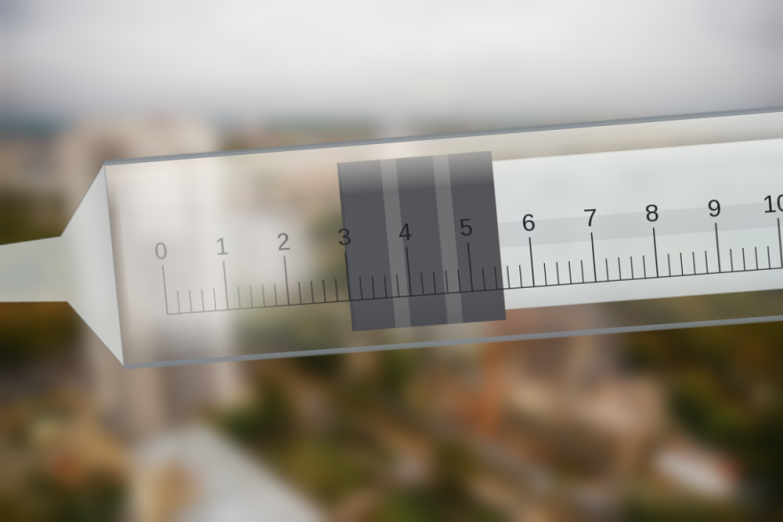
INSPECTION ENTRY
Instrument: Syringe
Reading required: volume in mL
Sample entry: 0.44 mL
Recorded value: 3 mL
